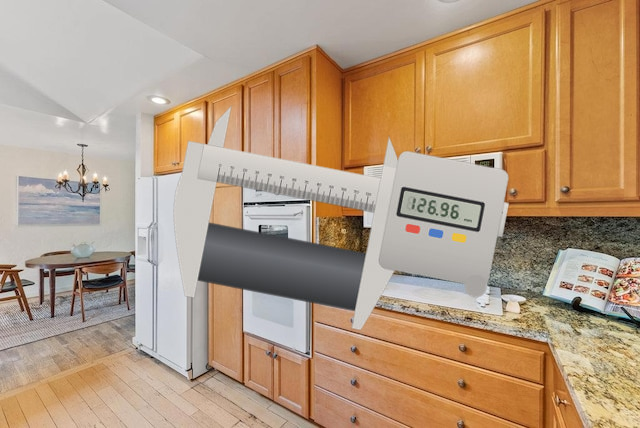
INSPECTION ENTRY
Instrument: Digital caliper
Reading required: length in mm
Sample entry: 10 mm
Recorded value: 126.96 mm
